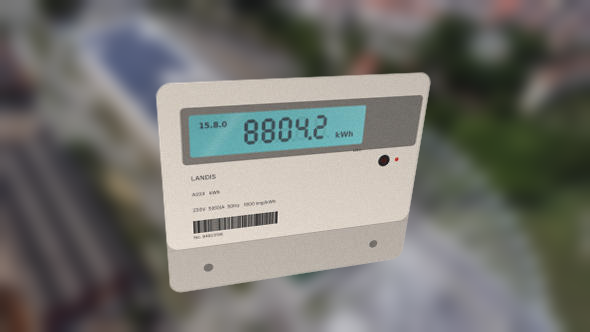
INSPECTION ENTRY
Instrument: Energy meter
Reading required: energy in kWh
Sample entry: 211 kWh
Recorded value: 8804.2 kWh
